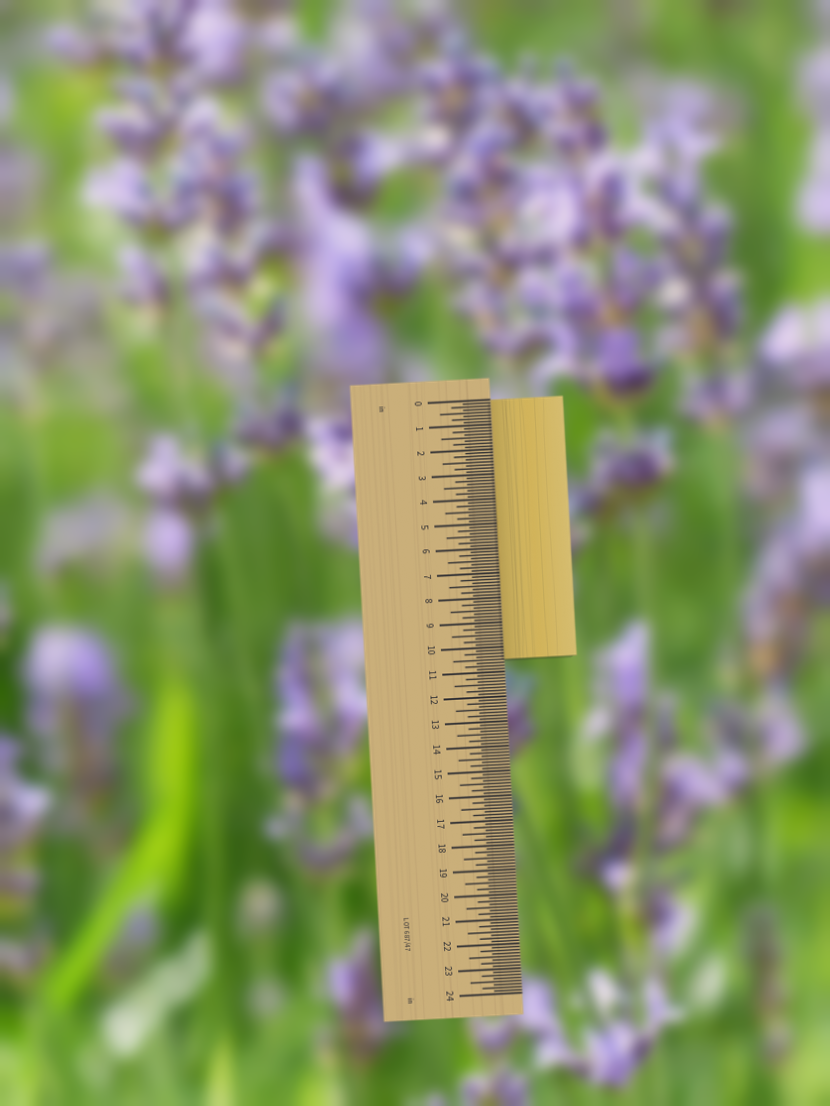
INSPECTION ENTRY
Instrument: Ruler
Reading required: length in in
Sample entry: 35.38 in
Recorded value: 10.5 in
